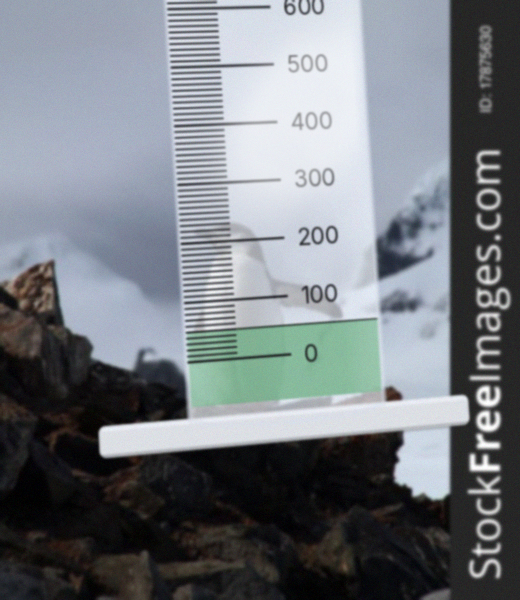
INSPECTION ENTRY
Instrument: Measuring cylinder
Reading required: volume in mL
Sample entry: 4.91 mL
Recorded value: 50 mL
